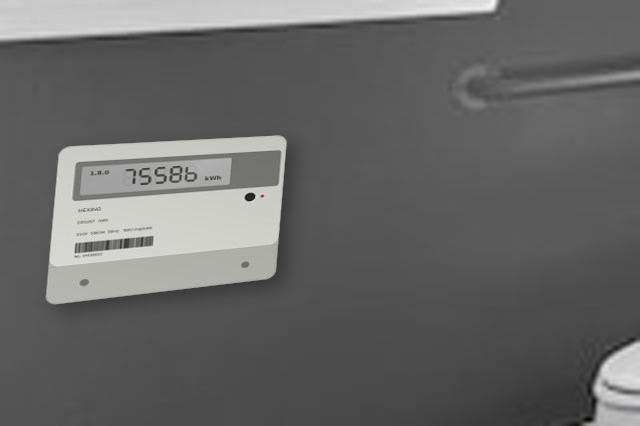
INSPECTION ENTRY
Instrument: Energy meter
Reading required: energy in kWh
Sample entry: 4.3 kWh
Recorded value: 75586 kWh
